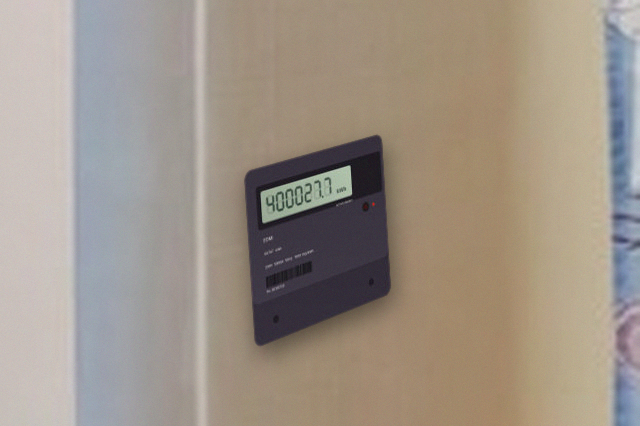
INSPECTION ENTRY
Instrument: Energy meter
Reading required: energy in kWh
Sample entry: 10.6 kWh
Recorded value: 400027.7 kWh
